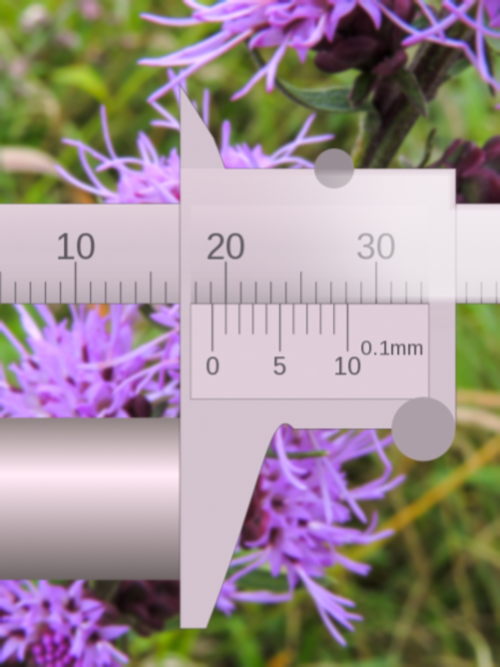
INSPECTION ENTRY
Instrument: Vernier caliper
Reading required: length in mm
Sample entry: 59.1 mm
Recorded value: 19.1 mm
